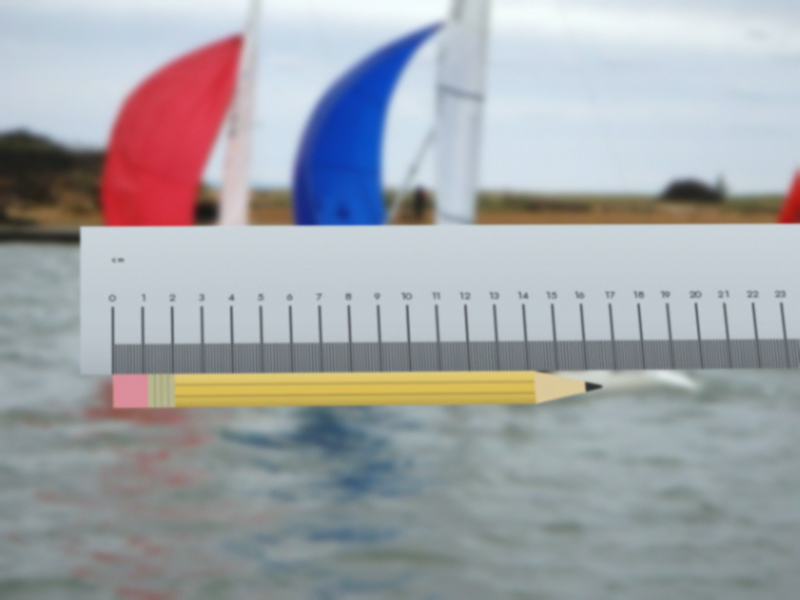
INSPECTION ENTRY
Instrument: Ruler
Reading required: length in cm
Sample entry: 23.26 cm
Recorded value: 16.5 cm
